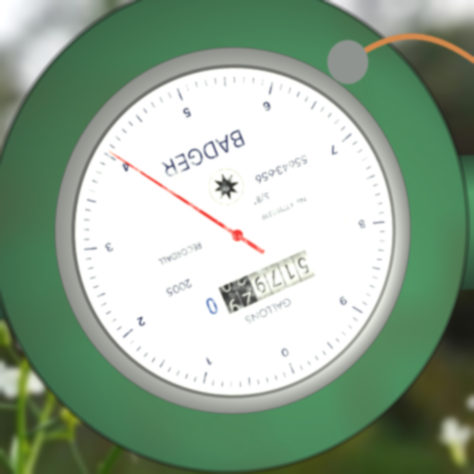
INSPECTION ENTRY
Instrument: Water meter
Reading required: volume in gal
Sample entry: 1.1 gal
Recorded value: 5179294.0 gal
